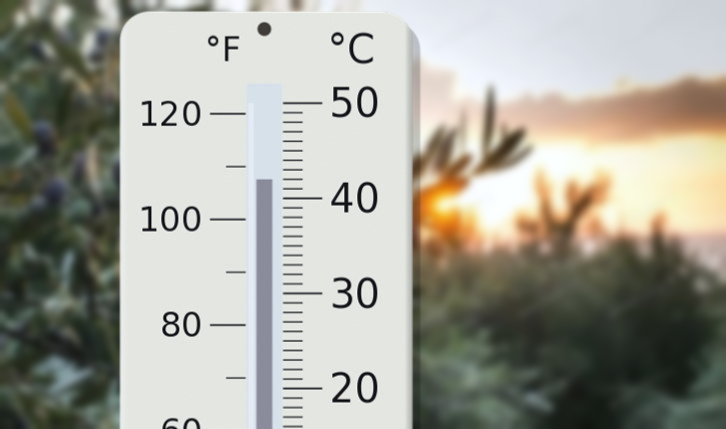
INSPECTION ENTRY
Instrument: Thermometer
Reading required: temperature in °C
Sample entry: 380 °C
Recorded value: 42 °C
